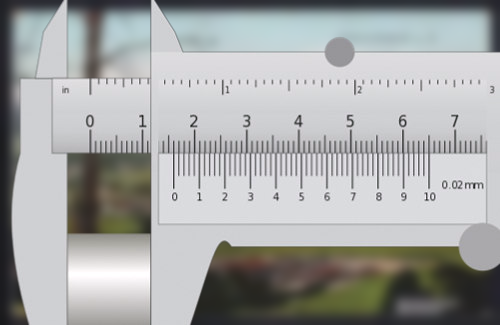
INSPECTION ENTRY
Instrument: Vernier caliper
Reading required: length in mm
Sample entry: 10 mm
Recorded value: 16.0 mm
